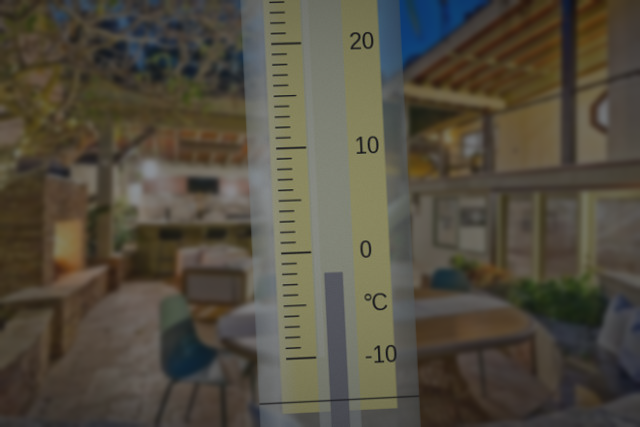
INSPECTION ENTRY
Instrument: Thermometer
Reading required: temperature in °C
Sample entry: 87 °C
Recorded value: -2 °C
